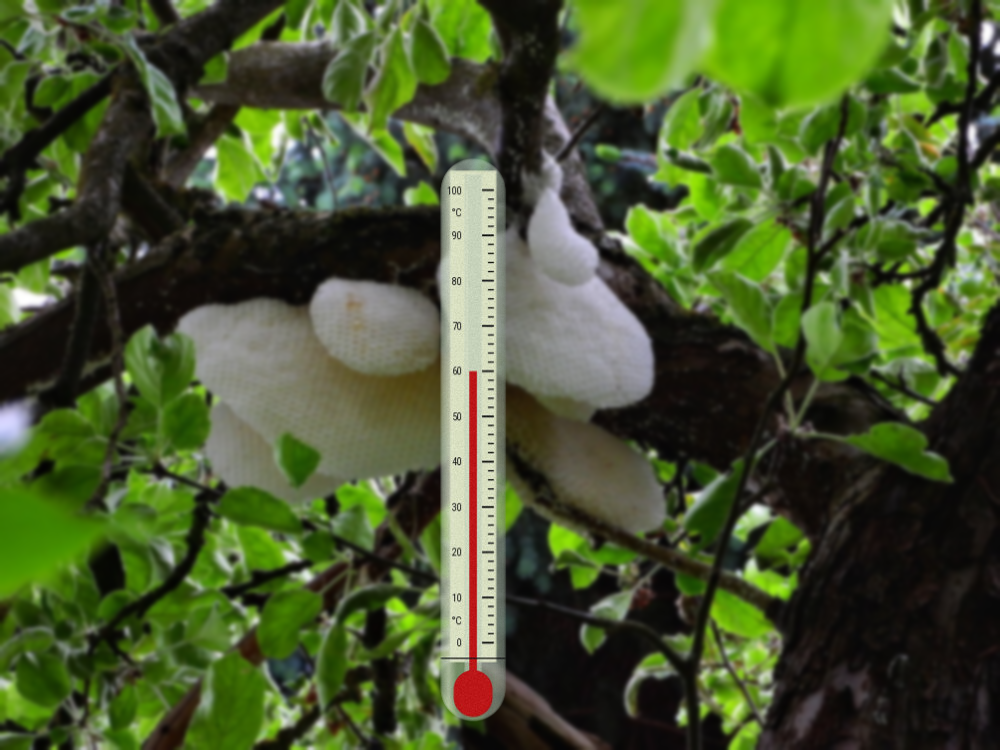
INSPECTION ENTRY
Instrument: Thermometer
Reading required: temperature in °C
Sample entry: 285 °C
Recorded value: 60 °C
